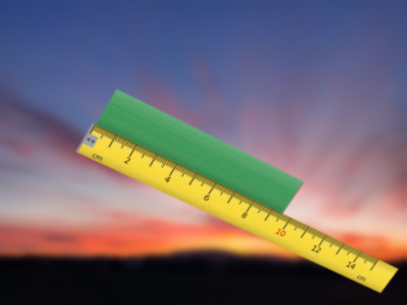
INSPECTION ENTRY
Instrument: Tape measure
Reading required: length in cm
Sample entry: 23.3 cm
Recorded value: 9.5 cm
